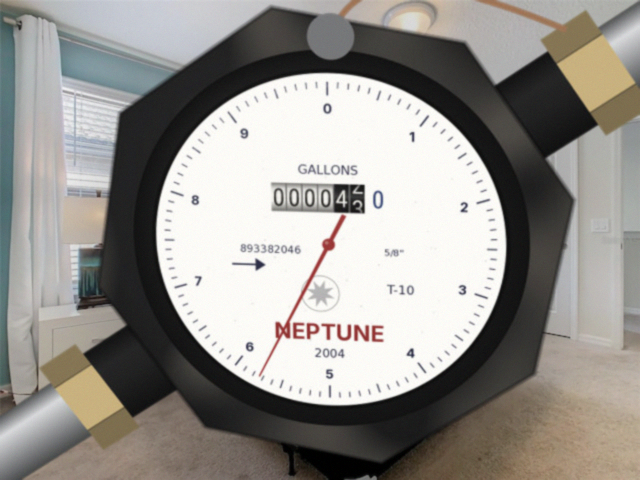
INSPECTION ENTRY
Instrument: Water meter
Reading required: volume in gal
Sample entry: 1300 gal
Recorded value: 425.7 gal
